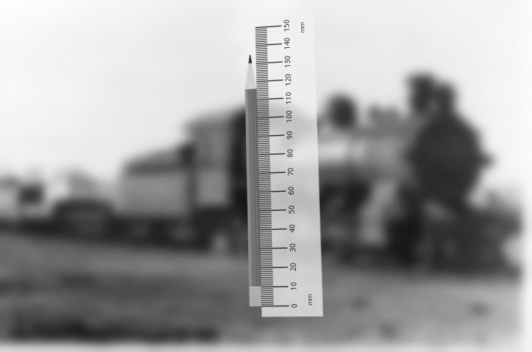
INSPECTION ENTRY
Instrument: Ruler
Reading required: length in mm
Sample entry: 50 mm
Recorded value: 135 mm
